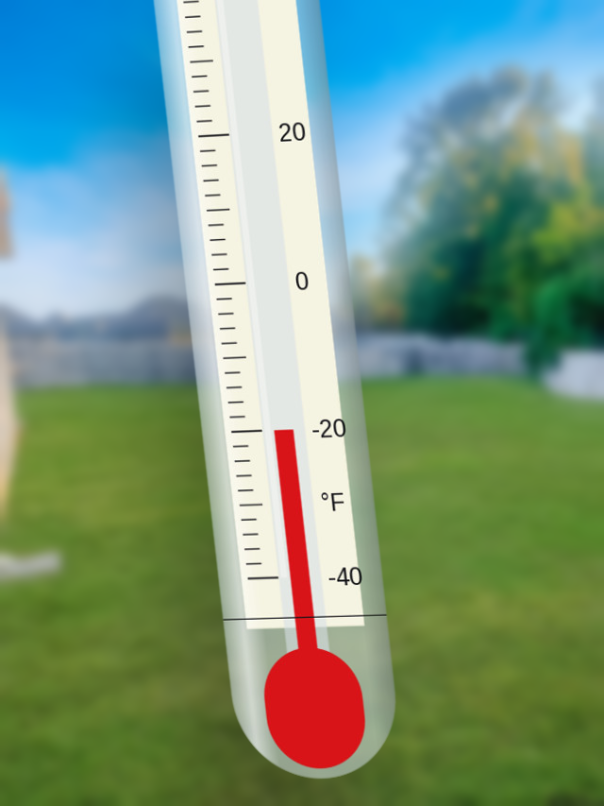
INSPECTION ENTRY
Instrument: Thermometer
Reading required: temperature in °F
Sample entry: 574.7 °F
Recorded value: -20 °F
